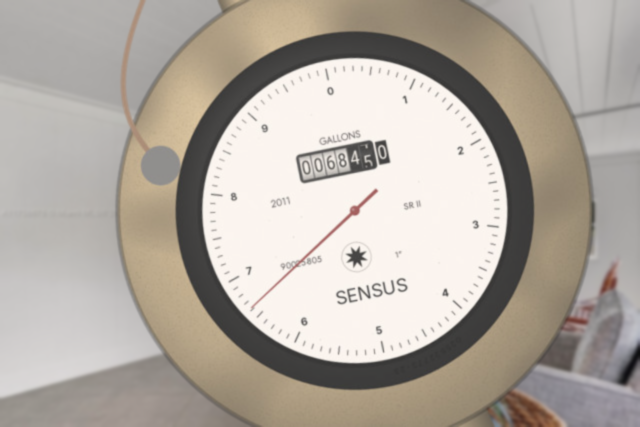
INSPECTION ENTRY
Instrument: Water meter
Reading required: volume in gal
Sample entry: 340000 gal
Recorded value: 68446.6 gal
